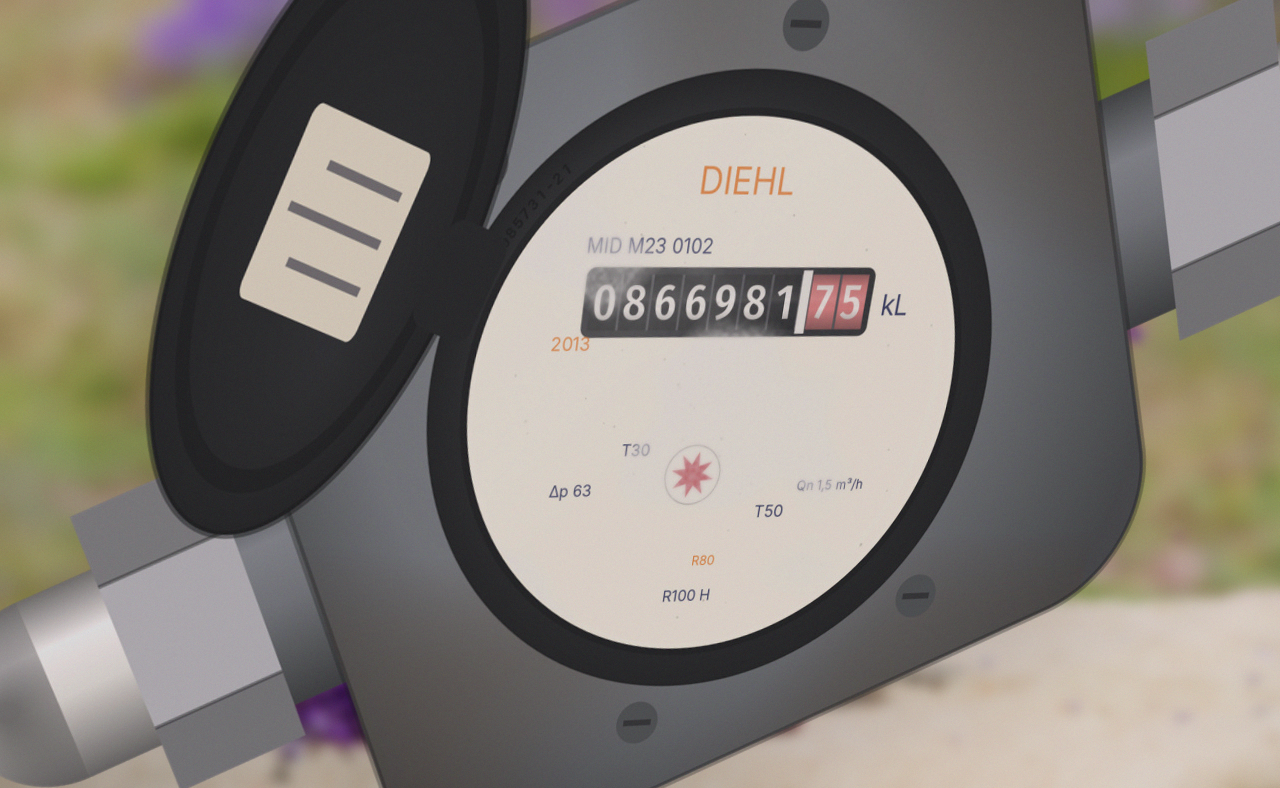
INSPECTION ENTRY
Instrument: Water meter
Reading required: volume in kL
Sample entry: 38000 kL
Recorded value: 866981.75 kL
